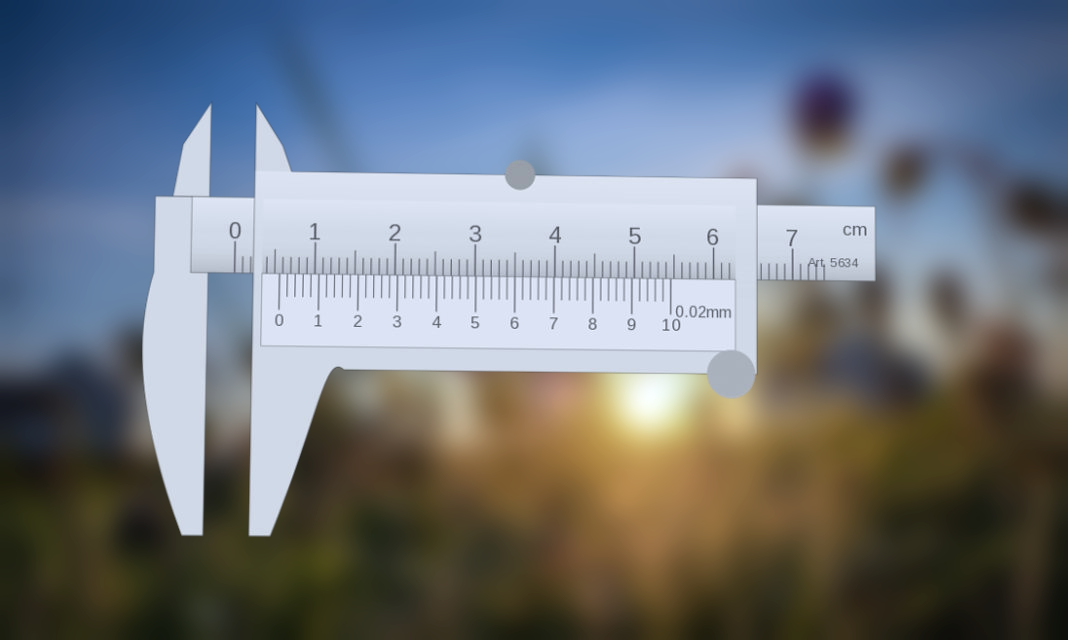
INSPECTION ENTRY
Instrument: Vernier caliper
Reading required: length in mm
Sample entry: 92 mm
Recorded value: 5.6 mm
